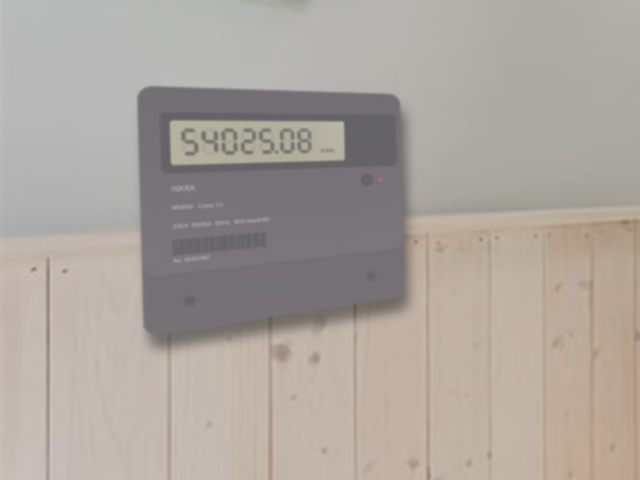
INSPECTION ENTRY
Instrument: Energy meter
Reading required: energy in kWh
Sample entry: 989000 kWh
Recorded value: 54025.08 kWh
